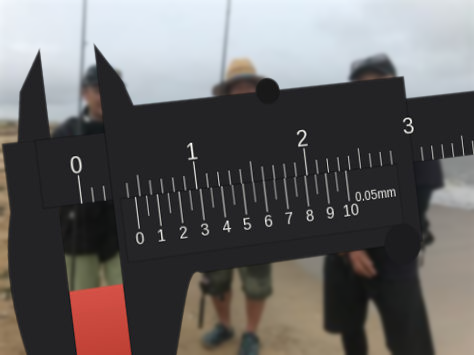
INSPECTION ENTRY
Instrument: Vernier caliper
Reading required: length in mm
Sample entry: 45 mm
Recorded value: 4.6 mm
